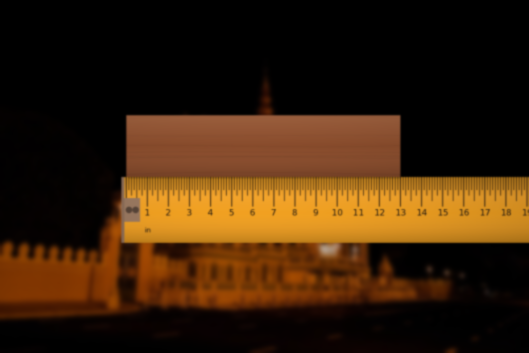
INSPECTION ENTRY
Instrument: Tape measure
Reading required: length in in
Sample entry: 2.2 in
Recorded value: 13 in
